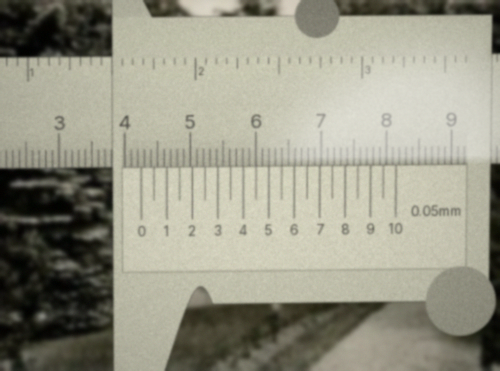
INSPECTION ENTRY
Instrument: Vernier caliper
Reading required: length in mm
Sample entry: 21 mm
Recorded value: 42.5 mm
